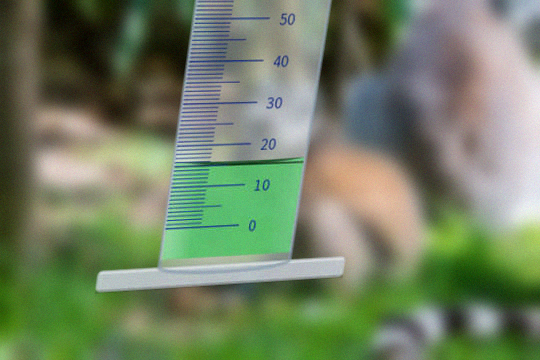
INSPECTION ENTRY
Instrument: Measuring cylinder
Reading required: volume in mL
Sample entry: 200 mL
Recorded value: 15 mL
